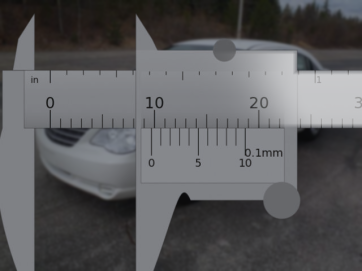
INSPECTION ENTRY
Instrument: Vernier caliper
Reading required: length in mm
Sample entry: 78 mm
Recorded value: 9.7 mm
